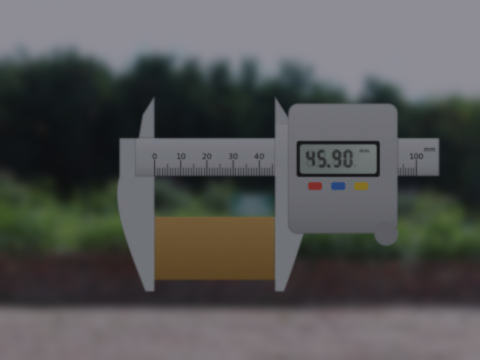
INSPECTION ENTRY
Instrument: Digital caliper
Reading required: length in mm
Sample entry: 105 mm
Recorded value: 45.90 mm
